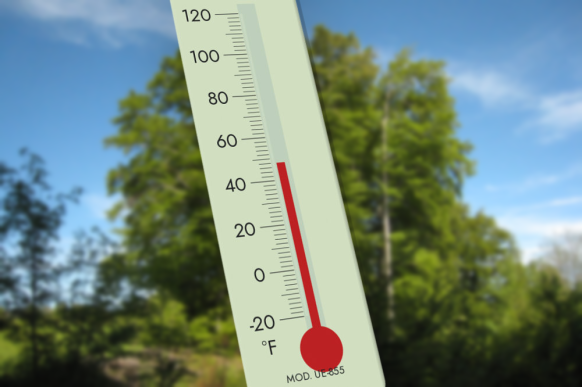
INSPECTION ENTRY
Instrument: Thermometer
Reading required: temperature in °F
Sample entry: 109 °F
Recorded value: 48 °F
